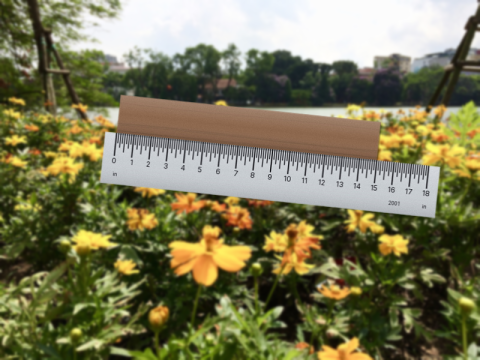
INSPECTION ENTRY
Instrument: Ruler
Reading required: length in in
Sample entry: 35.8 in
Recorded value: 15 in
